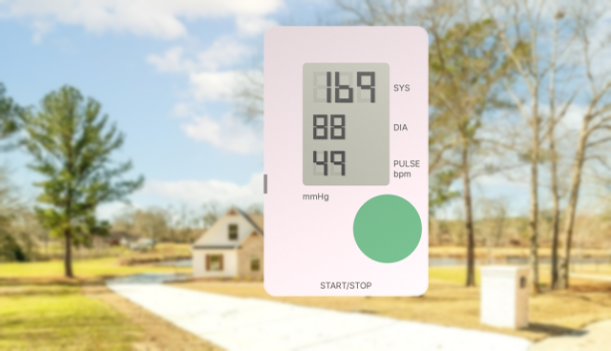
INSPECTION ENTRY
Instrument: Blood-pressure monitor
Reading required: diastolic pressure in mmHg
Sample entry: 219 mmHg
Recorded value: 88 mmHg
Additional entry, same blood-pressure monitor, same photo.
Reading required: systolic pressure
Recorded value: 169 mmHg
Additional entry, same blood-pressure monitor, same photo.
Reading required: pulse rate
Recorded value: 49 bpm
